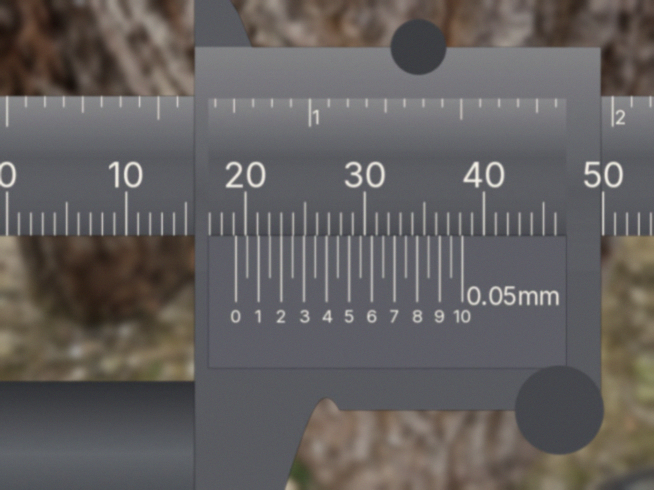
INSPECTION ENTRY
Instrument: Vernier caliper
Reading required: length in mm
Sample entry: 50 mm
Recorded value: 19.2 mm
